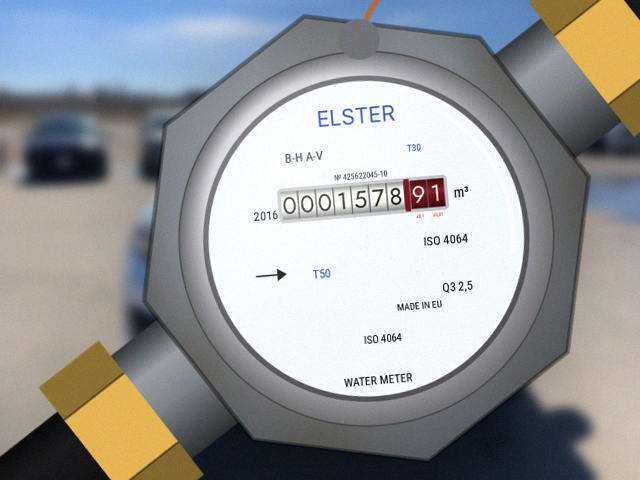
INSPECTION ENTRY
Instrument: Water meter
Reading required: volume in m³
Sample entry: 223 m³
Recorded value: 1578.91 m³
